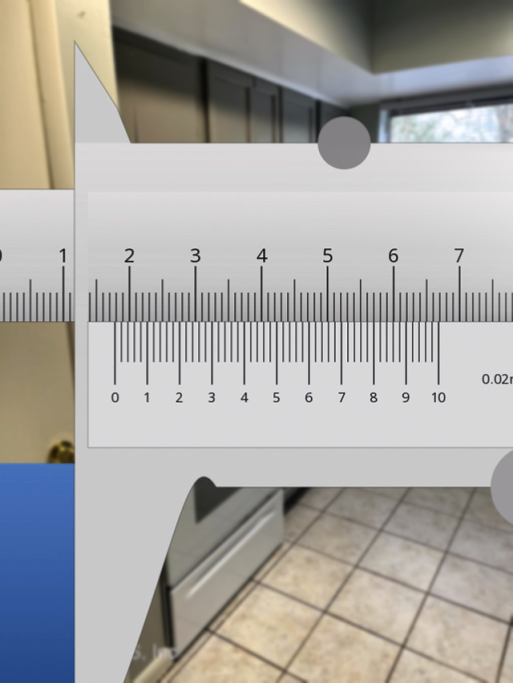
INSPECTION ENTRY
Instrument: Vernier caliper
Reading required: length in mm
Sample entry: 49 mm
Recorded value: 17.8 mm
